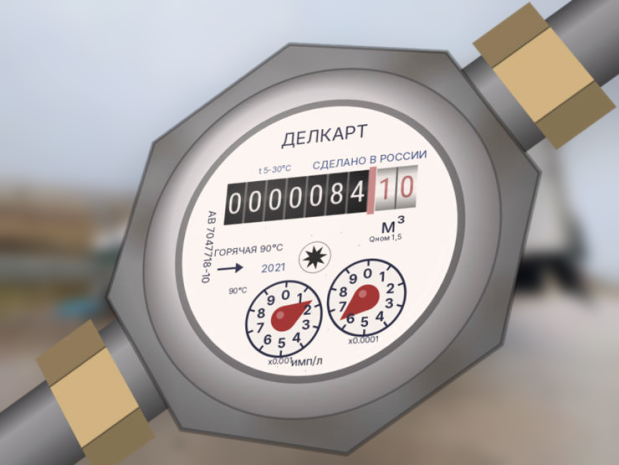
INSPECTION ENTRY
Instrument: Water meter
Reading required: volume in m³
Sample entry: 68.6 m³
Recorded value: 84.1016 m³
